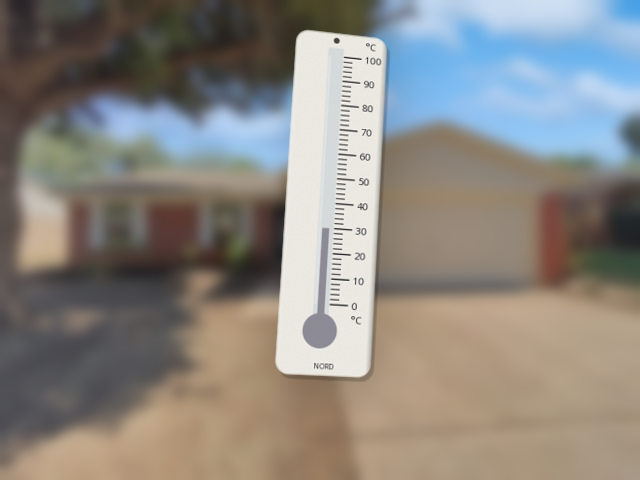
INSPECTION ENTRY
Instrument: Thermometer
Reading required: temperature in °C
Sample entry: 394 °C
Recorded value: 30 °C
